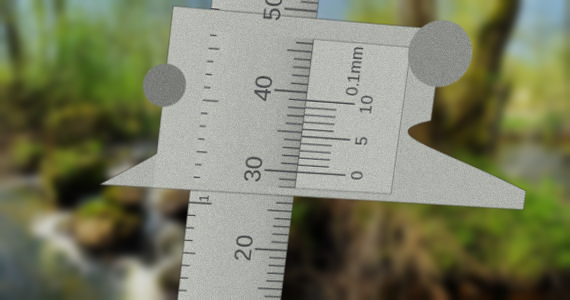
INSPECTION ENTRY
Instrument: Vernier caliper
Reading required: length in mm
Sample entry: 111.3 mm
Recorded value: 30.0 mm
